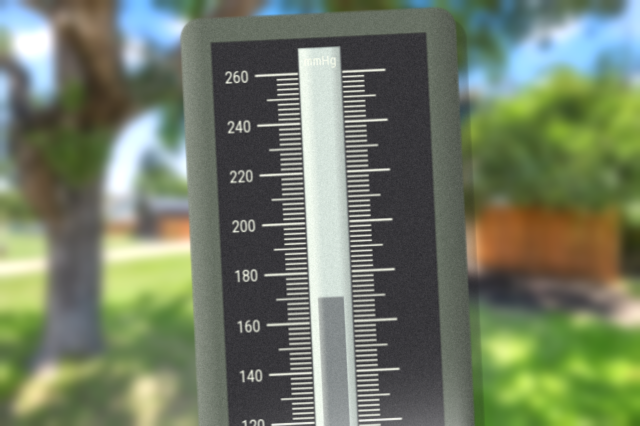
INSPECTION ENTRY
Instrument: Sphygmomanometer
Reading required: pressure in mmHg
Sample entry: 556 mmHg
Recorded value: 170 mmHg
